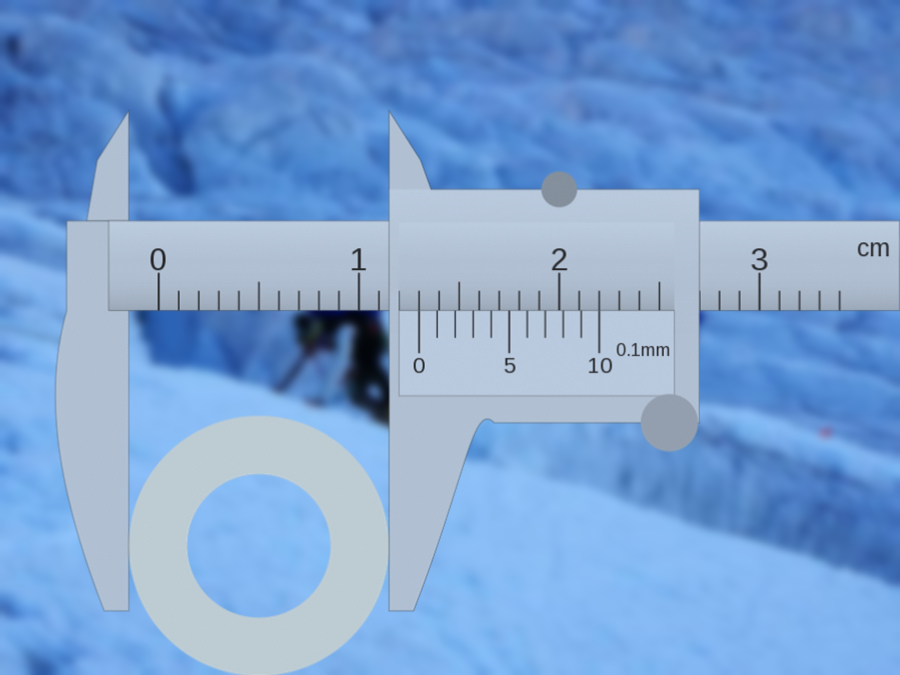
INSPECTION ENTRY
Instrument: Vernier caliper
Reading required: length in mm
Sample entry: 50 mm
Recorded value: 13.0 mm
